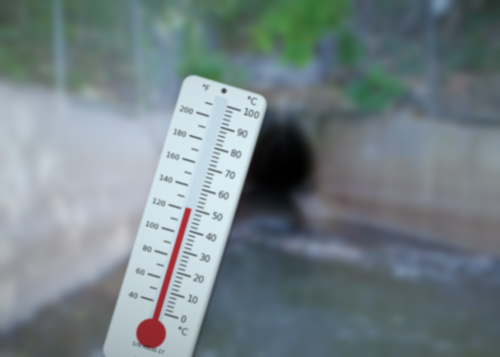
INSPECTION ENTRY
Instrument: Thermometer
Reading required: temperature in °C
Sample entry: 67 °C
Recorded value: 50 °C
